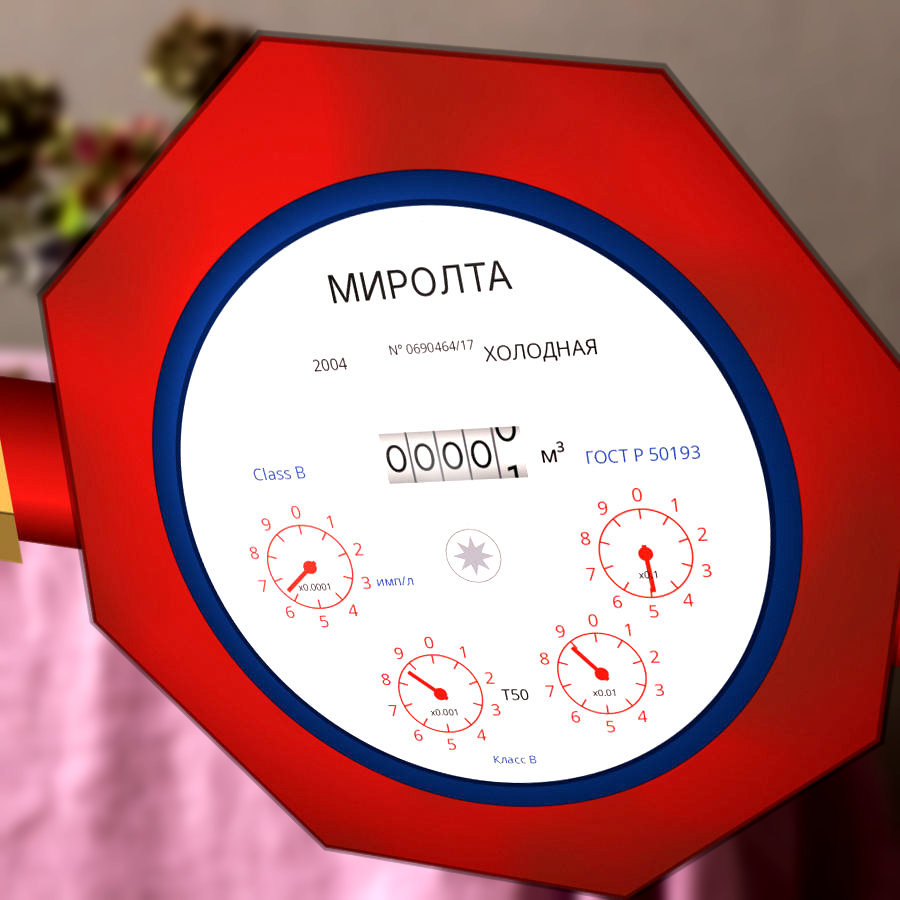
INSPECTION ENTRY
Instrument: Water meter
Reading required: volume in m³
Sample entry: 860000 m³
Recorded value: 0.4886 m³
